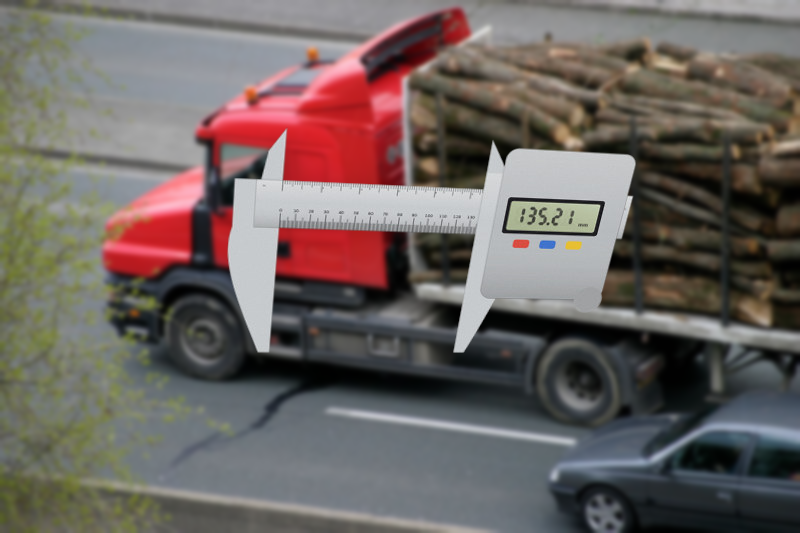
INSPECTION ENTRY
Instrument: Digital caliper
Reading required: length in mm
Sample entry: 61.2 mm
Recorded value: 135.21 mm
